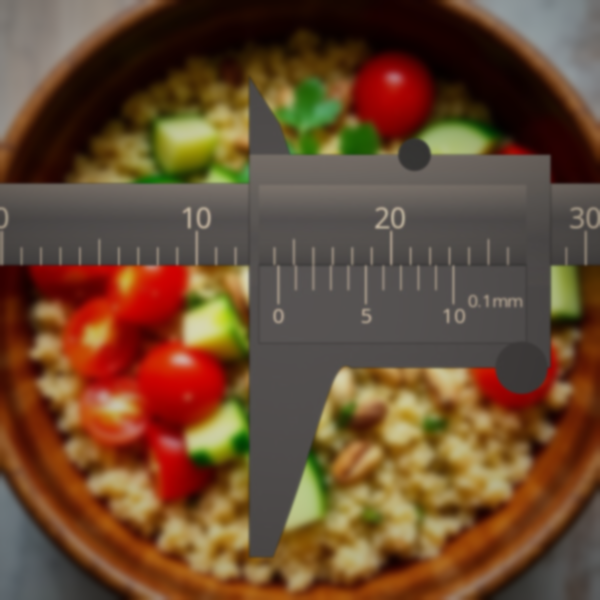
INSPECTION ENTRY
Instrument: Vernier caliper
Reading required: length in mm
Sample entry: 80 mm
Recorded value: 14.2 mm
